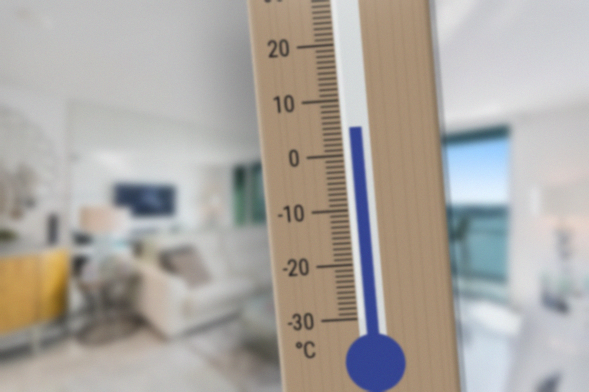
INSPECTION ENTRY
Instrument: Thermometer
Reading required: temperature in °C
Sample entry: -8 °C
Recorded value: 5 °C
